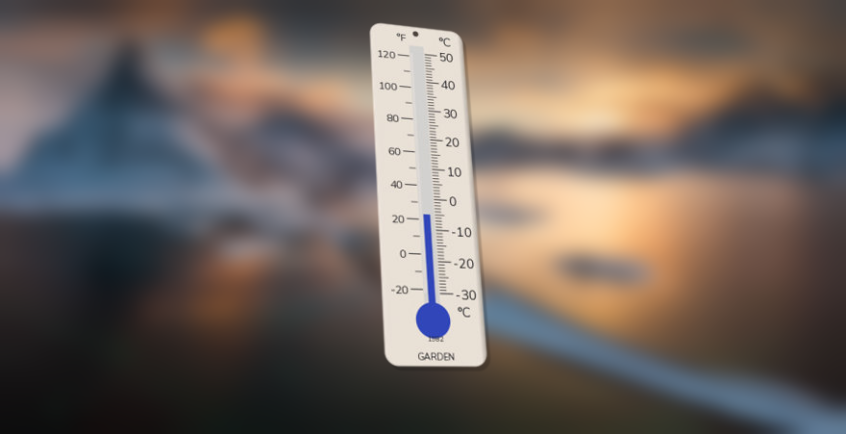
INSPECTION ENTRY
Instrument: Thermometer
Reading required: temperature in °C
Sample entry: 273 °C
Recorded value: -5 °C
